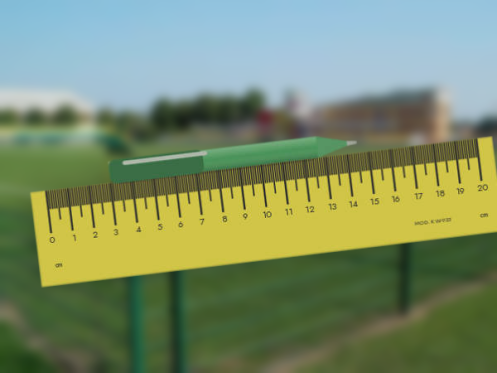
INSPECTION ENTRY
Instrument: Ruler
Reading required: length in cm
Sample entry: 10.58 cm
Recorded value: 11.5 cm
